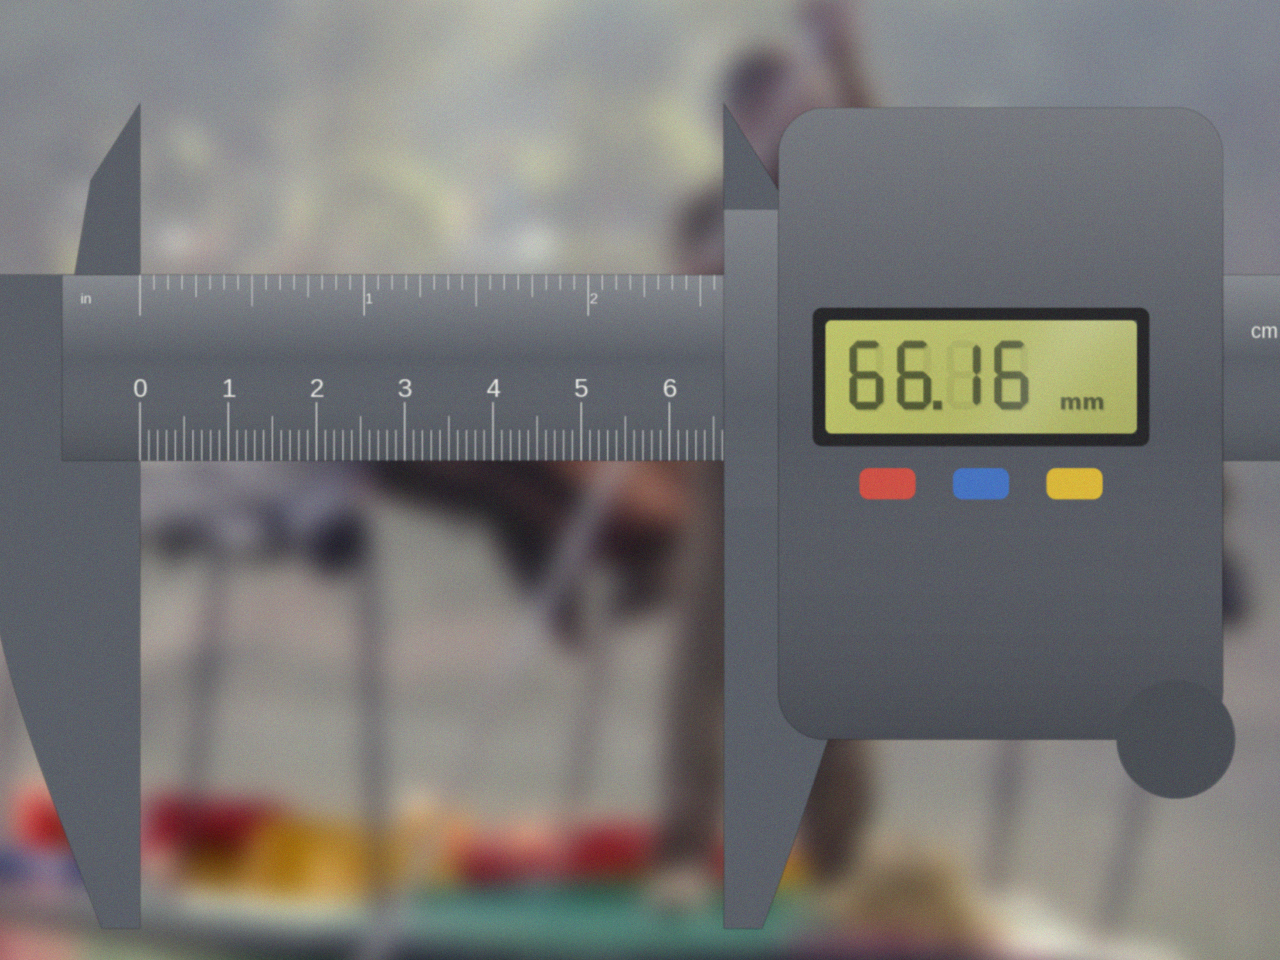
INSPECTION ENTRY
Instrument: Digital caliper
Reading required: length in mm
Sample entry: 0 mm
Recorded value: 66.16 mm
